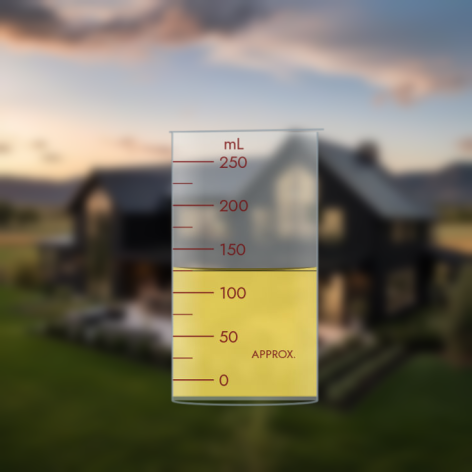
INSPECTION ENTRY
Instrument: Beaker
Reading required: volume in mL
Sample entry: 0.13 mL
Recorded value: 125 mL
